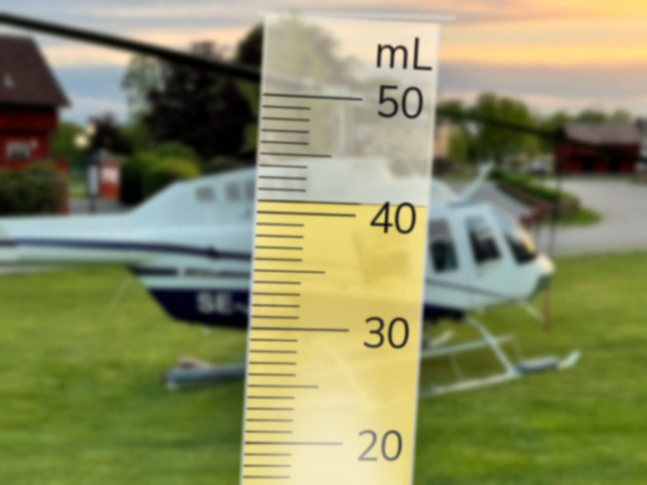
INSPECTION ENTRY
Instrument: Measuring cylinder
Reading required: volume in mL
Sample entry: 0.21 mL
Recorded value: 41 mL
